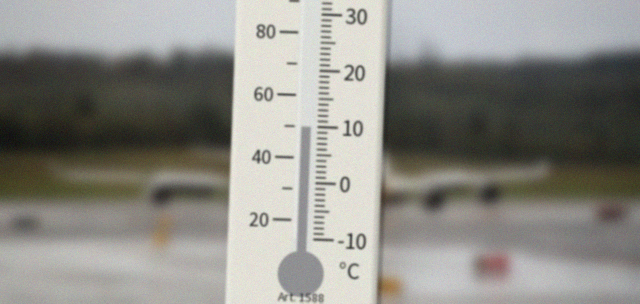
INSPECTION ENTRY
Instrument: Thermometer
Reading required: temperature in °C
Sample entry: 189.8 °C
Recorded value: 10 °C
